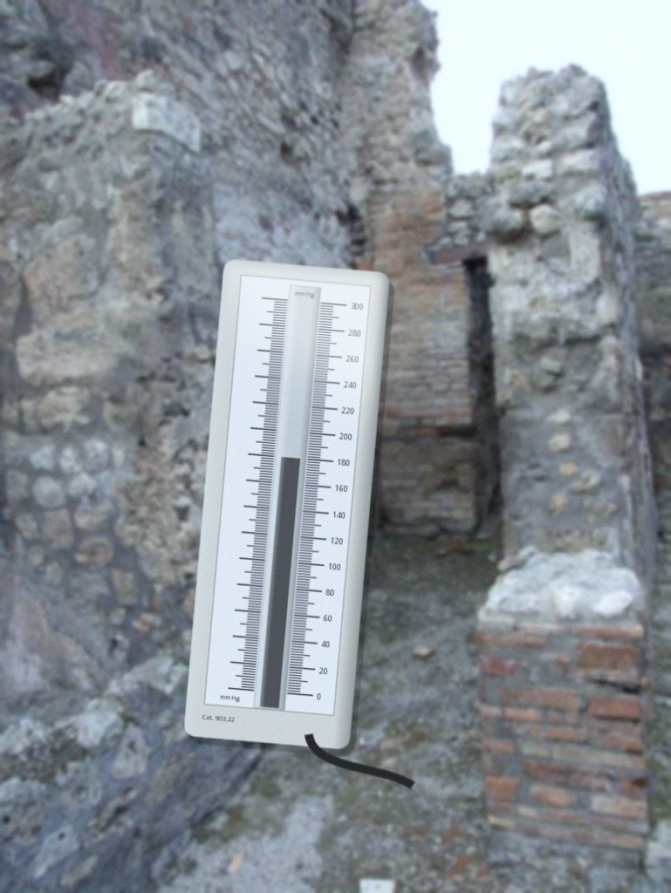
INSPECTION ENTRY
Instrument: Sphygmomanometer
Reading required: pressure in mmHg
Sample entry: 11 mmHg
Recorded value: 180 mmHg
